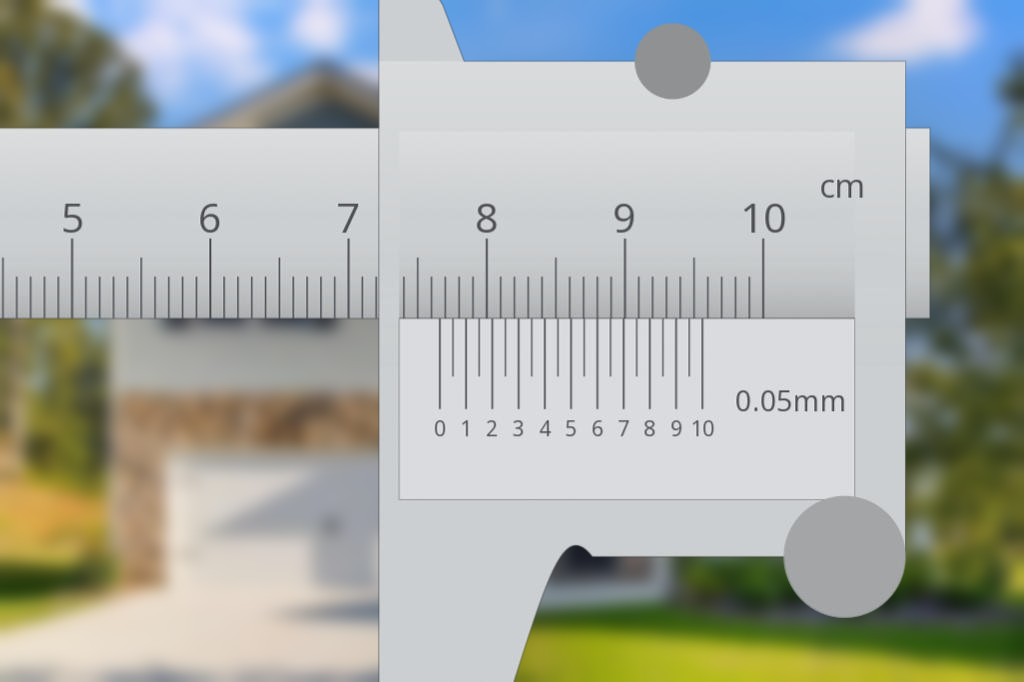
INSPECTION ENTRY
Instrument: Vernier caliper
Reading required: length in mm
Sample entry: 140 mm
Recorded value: 76.6 mm
